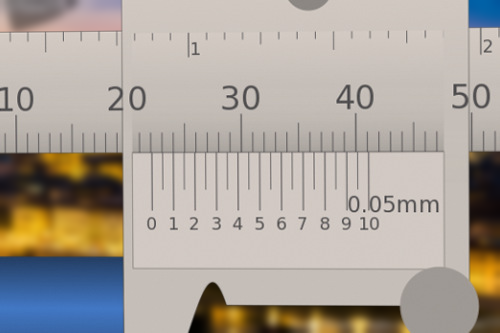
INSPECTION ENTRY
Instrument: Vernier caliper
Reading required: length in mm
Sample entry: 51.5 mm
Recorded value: 22.1 mm
